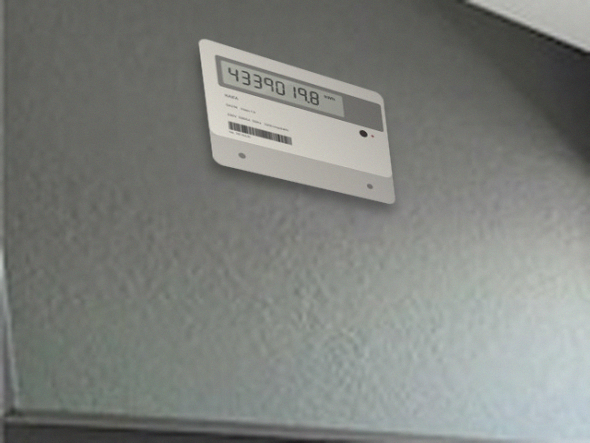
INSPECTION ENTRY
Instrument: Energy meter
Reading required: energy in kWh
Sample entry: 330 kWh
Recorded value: 4339019.8 kWh
